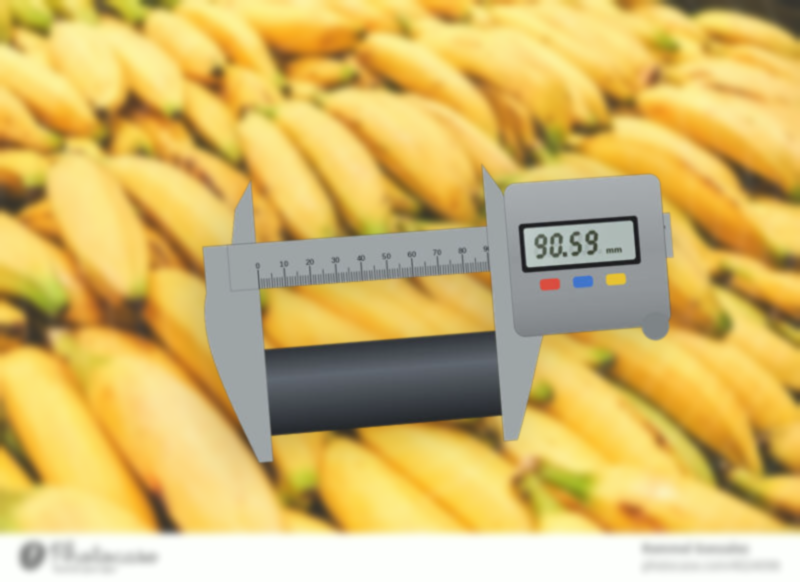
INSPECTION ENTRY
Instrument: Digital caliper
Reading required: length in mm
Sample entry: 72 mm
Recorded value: 90.59 mm
